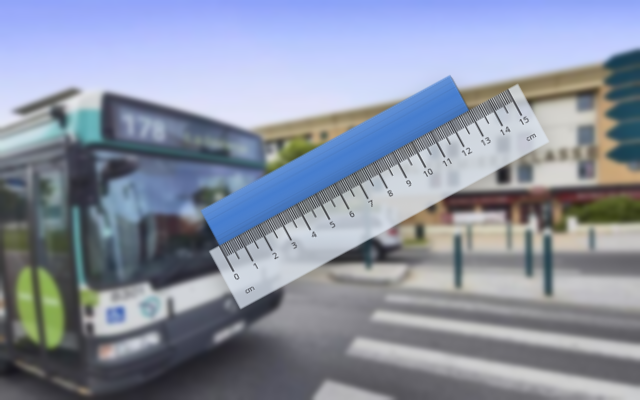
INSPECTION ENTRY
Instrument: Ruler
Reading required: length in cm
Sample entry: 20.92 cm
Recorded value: 13 cm
